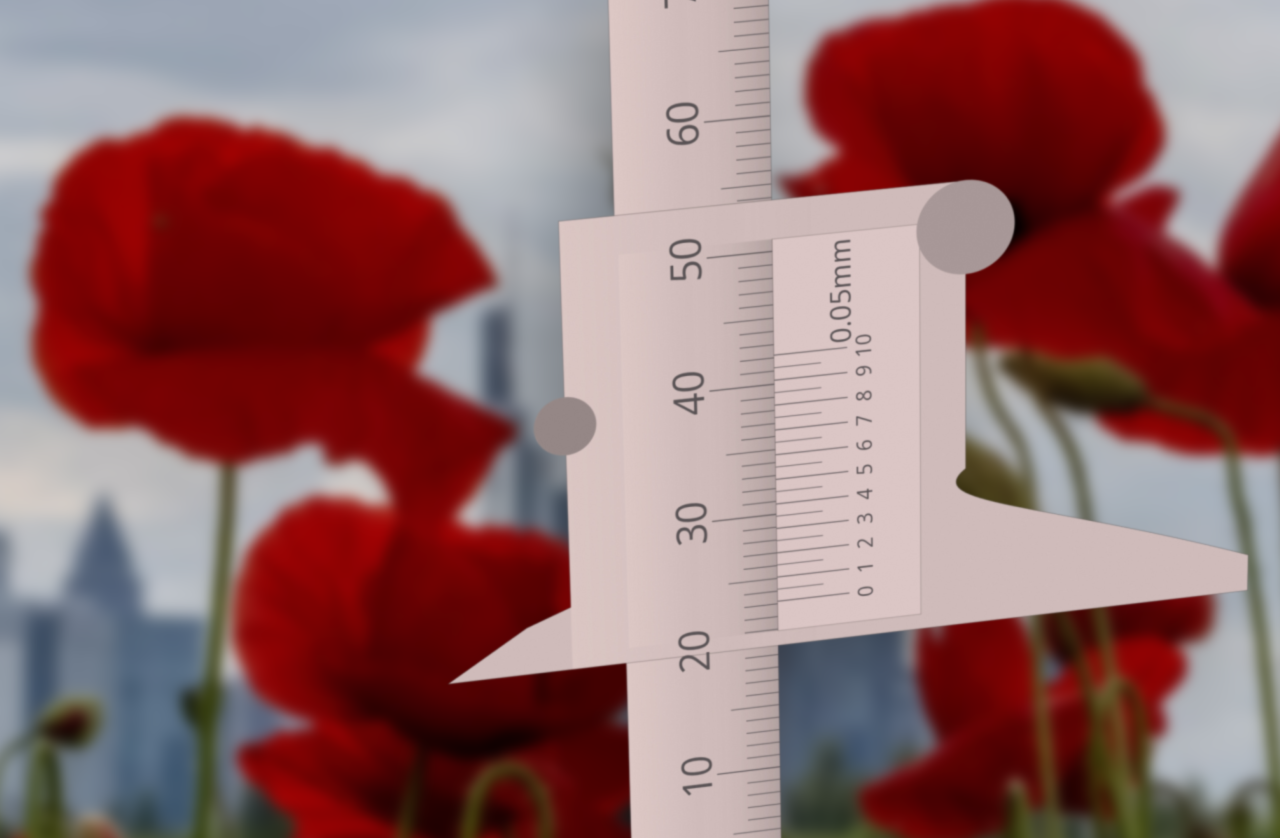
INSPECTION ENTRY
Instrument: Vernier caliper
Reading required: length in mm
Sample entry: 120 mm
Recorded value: 23.2 mm
